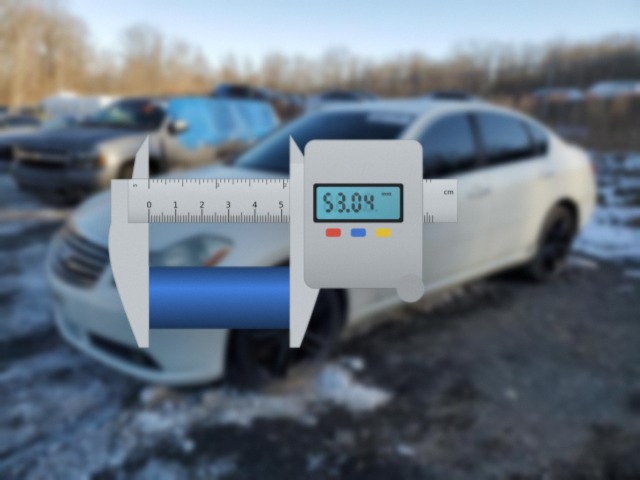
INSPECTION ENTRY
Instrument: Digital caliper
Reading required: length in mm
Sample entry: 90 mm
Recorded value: 53.04 mm
